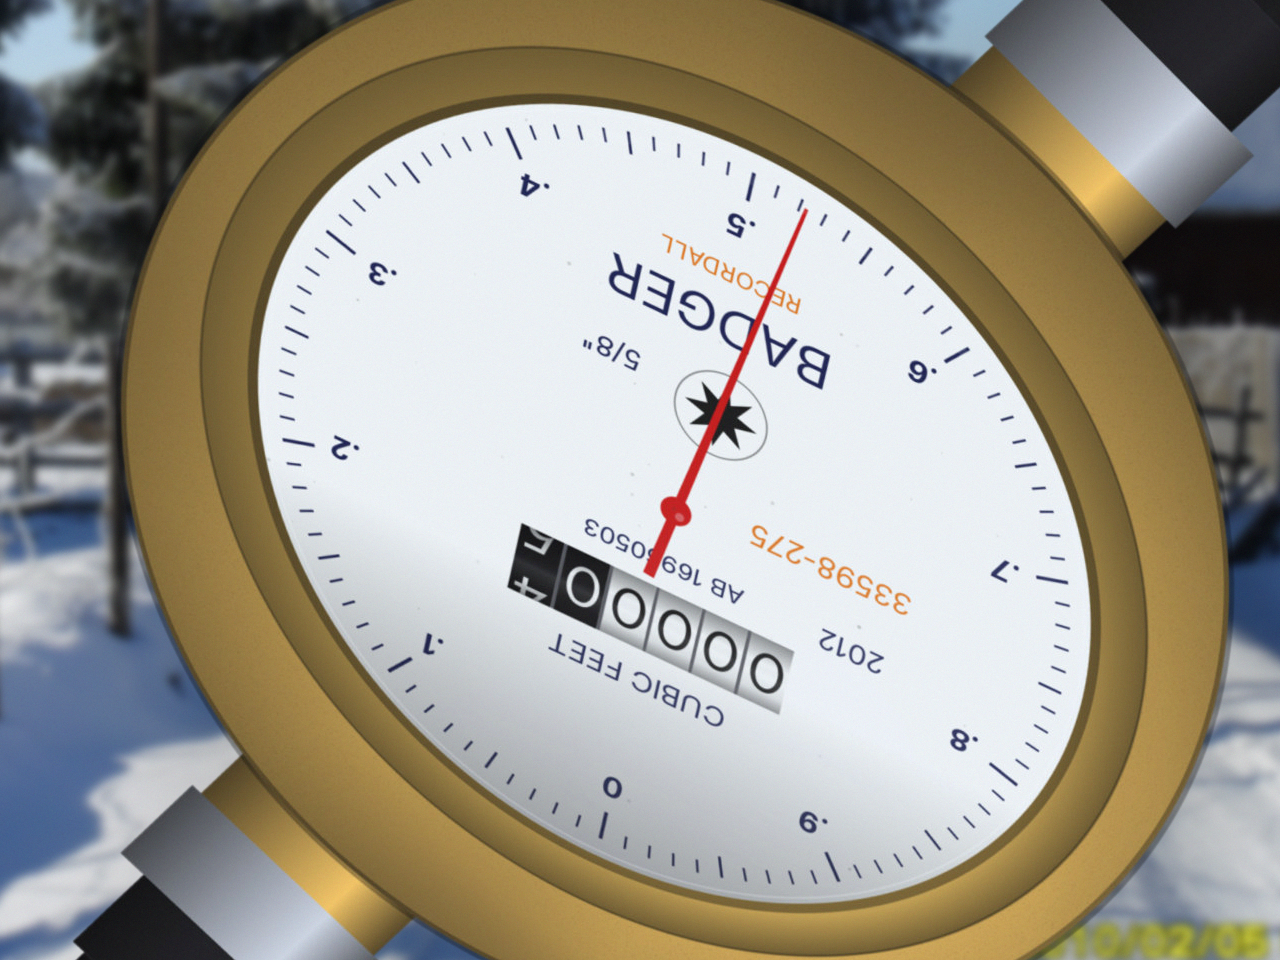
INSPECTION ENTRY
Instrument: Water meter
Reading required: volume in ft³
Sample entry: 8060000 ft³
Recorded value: 4.52 ft³
